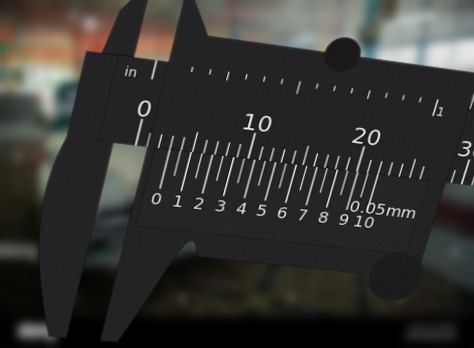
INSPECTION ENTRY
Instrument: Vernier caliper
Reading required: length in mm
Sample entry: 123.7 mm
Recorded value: 3.0 mm
